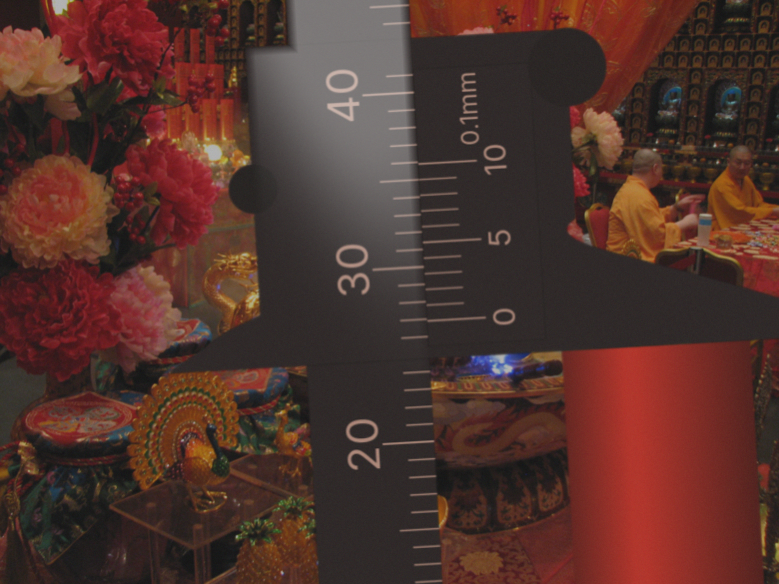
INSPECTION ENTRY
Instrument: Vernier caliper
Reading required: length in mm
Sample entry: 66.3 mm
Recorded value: 26.9 mm
